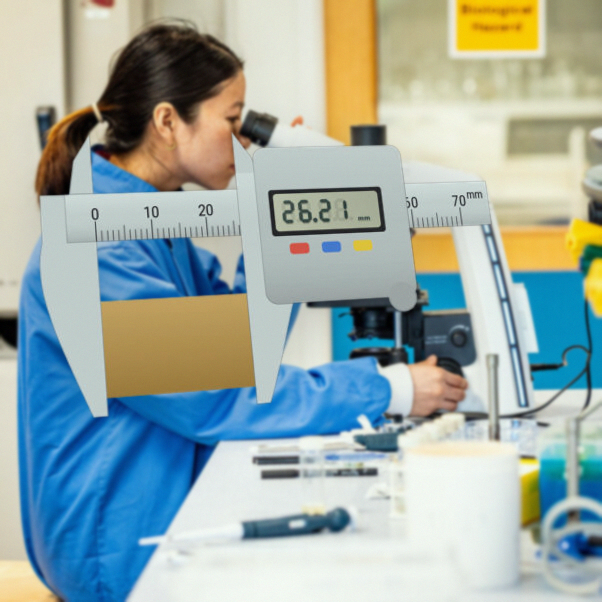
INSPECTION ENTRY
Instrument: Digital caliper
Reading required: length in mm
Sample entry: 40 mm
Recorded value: 26.21 mm
